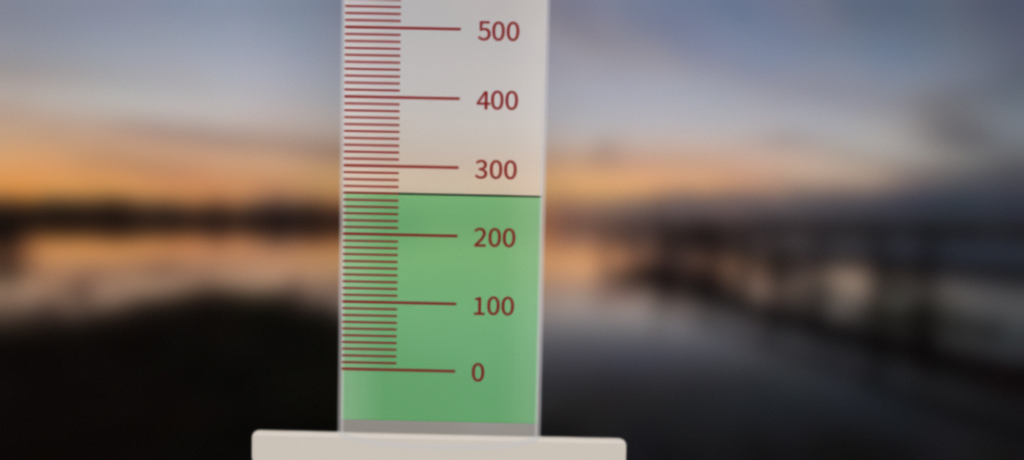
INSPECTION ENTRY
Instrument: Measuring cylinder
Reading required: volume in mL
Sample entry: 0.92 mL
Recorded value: 260 mL
